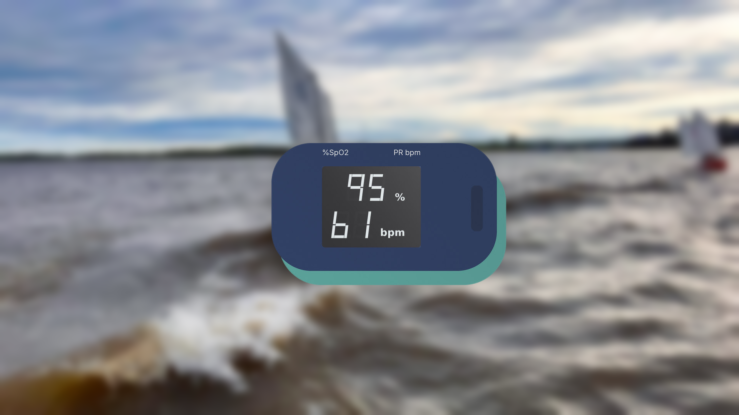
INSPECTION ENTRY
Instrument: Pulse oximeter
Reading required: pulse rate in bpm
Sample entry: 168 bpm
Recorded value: 61 bpm
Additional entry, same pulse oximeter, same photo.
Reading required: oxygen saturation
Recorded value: 95 %
